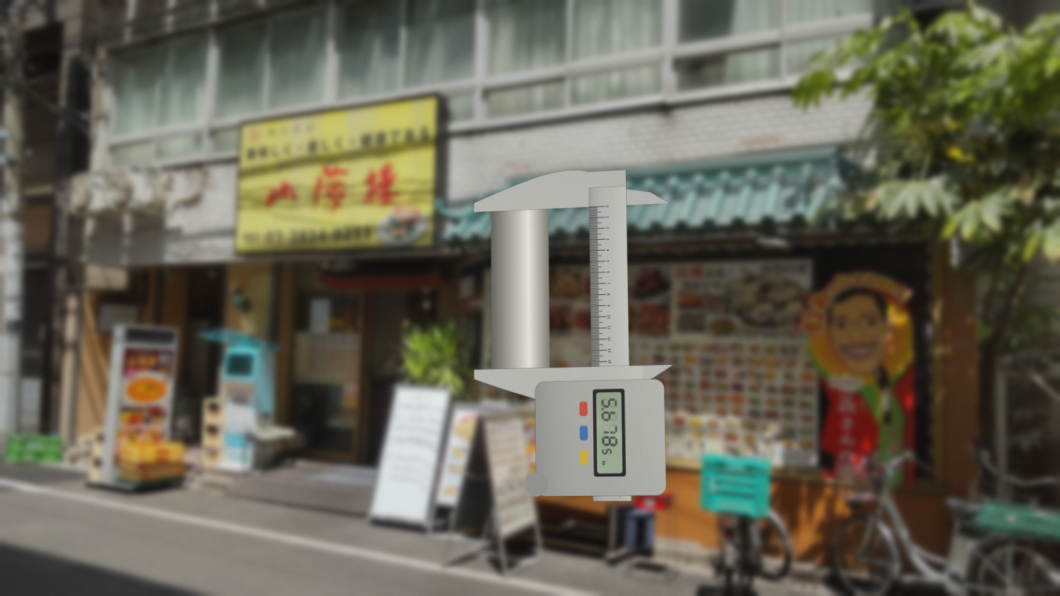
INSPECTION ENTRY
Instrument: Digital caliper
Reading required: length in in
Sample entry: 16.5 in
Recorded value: 5.6785 in
